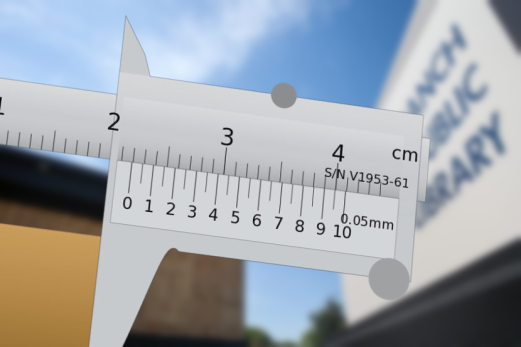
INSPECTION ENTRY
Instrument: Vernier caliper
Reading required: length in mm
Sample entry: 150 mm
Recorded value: 21.9 mm
